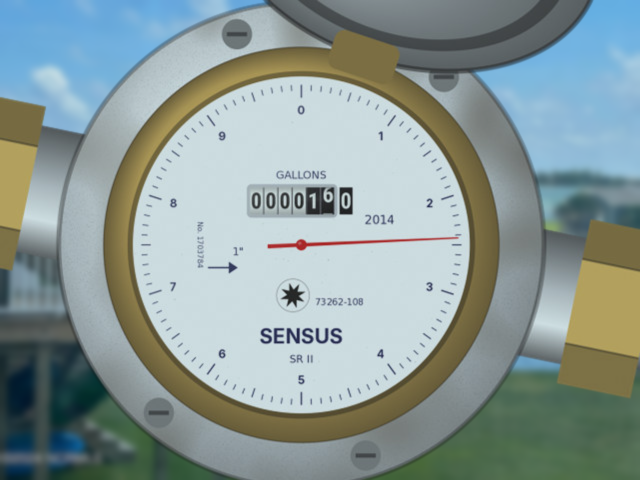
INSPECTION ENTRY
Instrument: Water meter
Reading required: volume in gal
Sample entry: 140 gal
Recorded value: 162.4 gal
